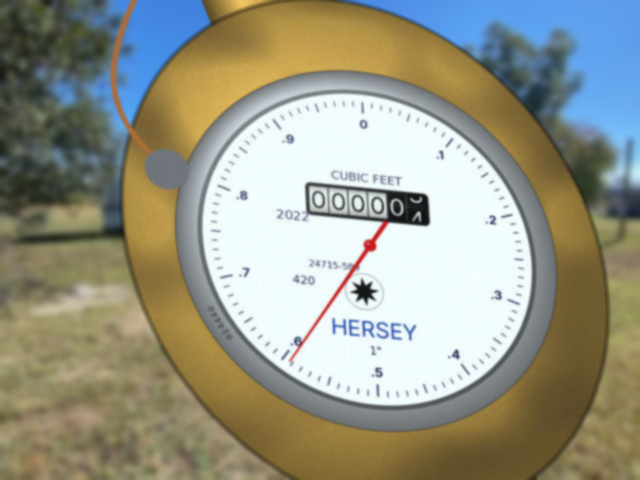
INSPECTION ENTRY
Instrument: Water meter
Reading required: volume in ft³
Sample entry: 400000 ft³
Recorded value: 3.59 ft³
